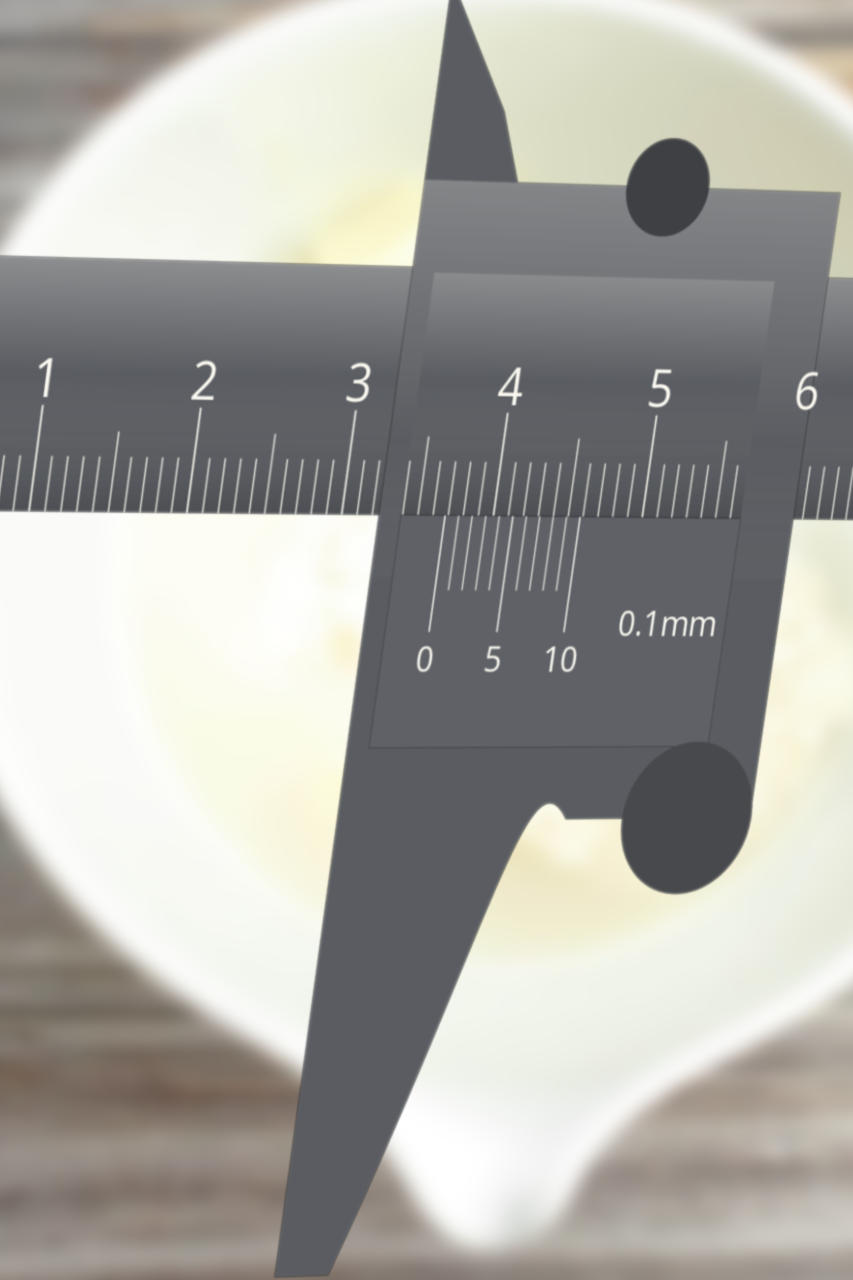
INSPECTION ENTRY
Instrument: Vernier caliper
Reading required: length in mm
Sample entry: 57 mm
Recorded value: 36.8 mm
